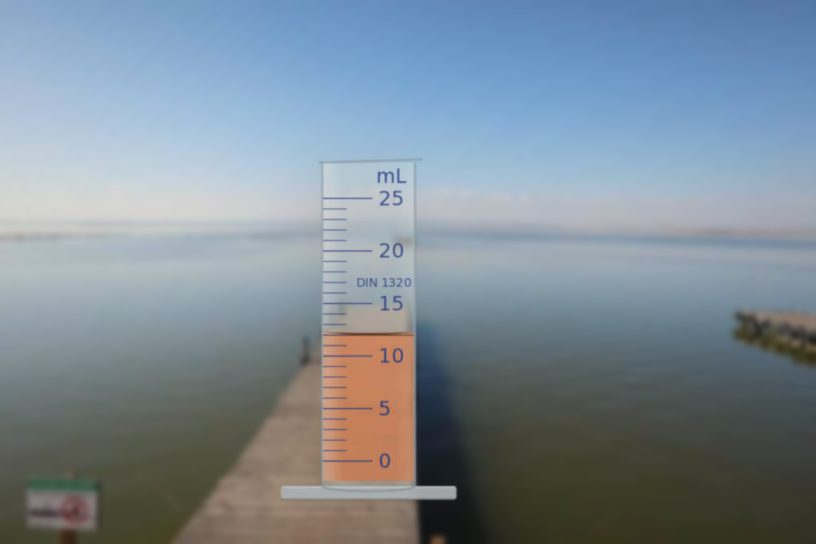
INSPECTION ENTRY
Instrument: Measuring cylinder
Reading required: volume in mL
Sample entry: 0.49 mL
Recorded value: 12 mL
